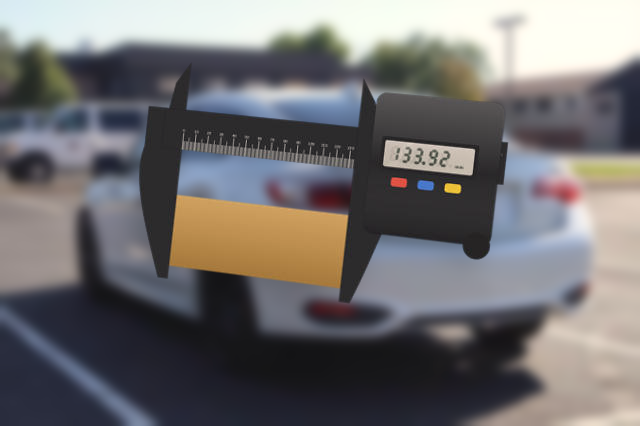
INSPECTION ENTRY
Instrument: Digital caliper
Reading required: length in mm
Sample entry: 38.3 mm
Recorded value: 133.92 mm
